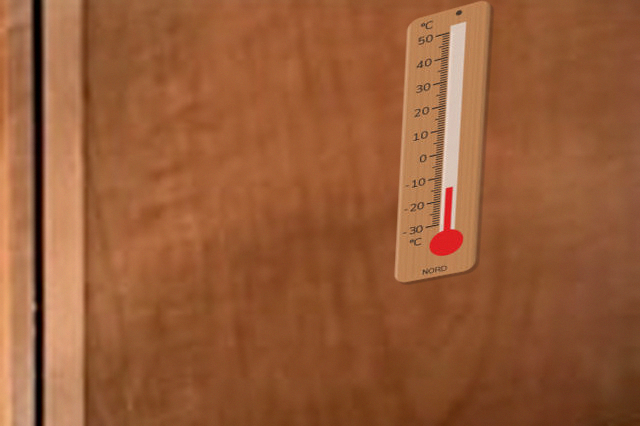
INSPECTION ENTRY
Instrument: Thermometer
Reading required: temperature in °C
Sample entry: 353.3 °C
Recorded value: -15 °C
